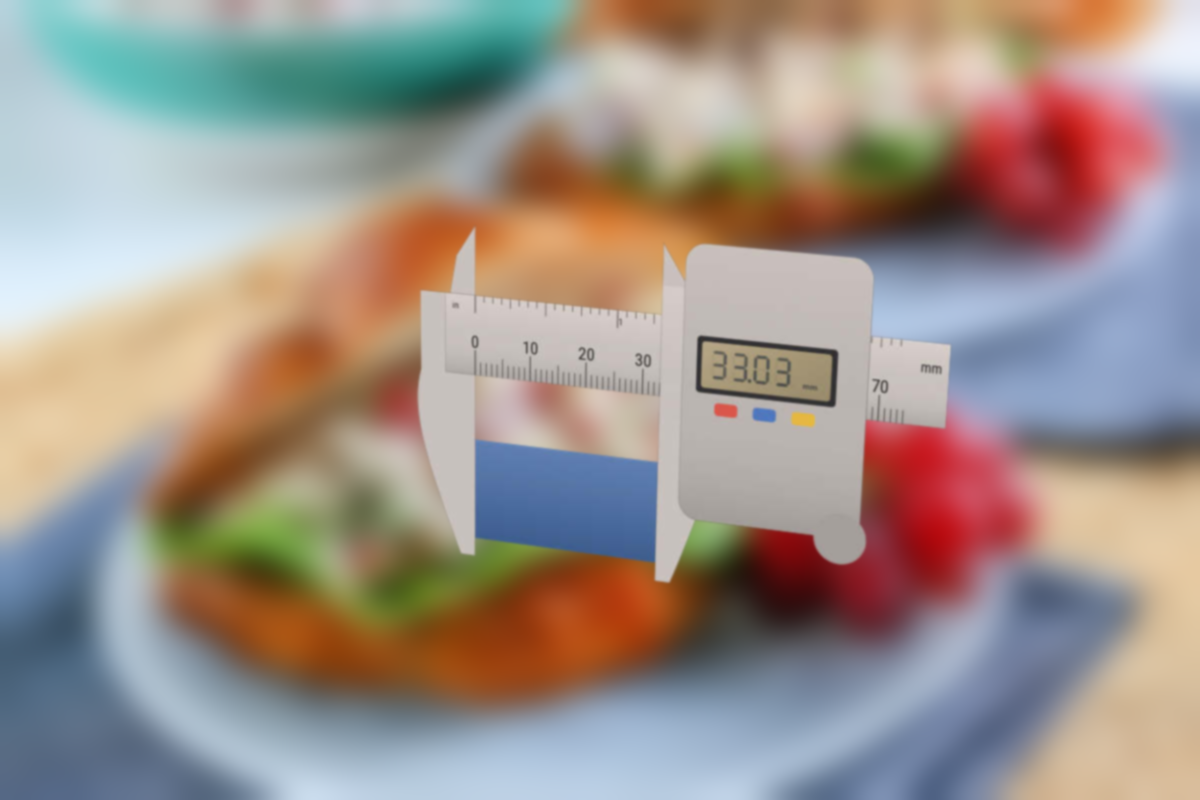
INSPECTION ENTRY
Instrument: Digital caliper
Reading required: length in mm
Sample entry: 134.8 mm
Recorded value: 33.03 mm
